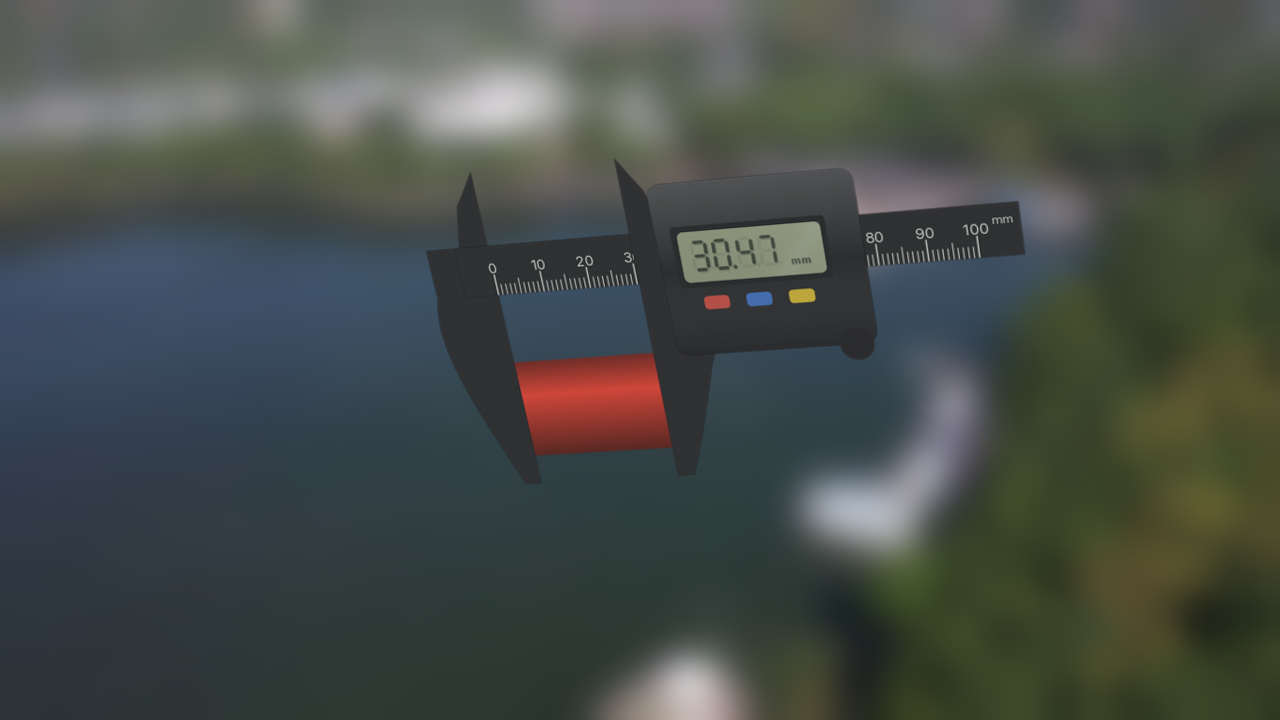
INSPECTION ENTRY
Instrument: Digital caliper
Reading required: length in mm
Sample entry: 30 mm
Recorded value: 30.47 mm
